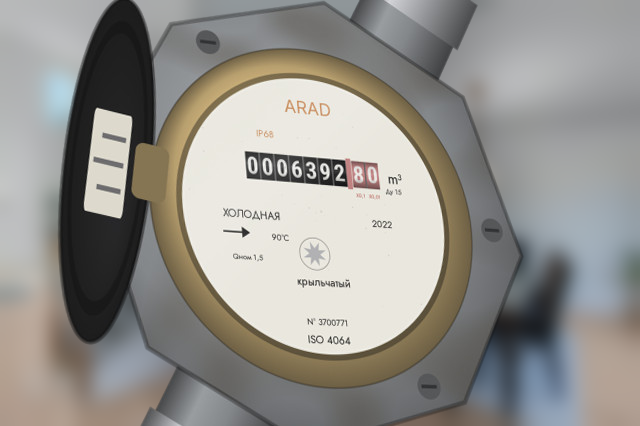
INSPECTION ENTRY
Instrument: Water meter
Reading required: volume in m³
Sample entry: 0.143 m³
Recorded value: 6392.80 m³
